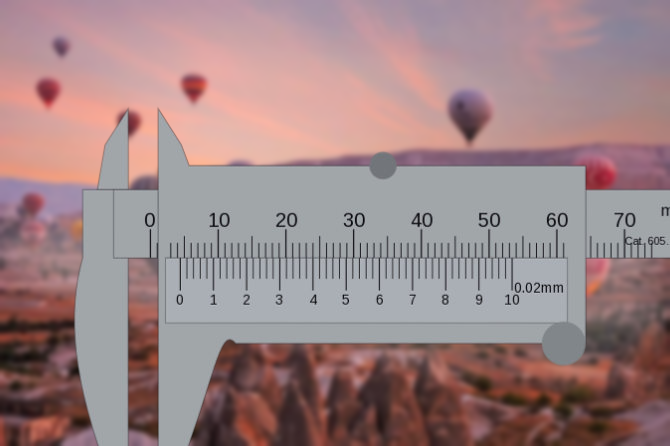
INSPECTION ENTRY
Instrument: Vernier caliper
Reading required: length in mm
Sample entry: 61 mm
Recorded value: 4.4 mm
